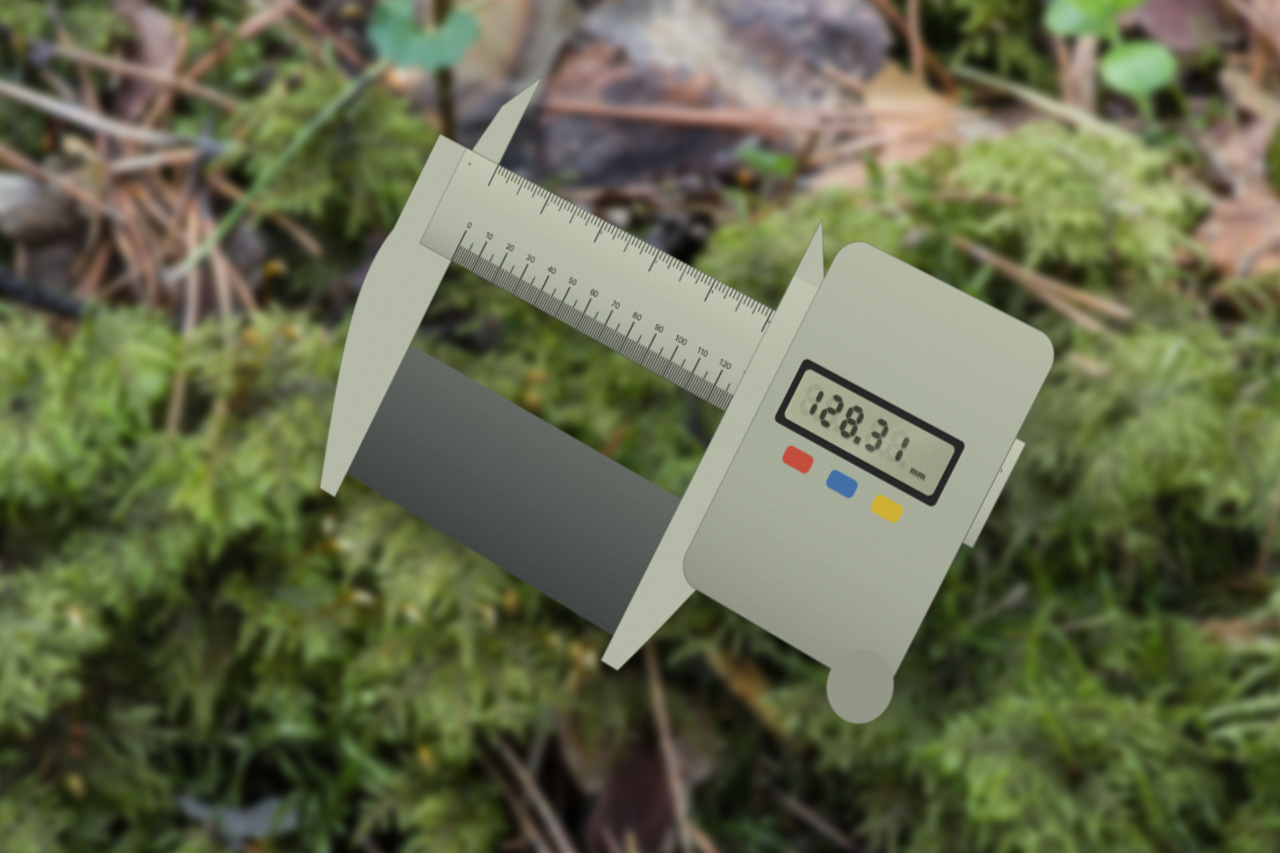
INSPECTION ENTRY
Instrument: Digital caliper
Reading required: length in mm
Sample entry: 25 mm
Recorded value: 128.31 mm
